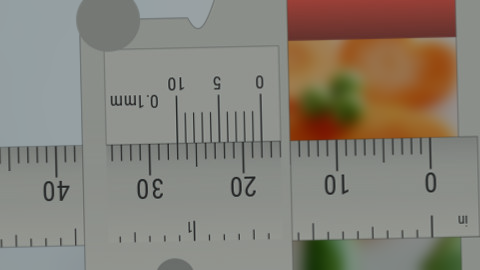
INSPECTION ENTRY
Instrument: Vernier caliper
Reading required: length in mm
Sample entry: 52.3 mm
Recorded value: 18.0 mm
